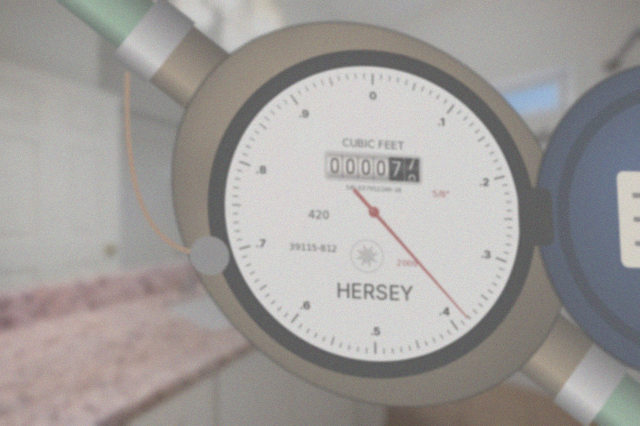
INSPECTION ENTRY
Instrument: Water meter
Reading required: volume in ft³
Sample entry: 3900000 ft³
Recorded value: 77.38 ft³
